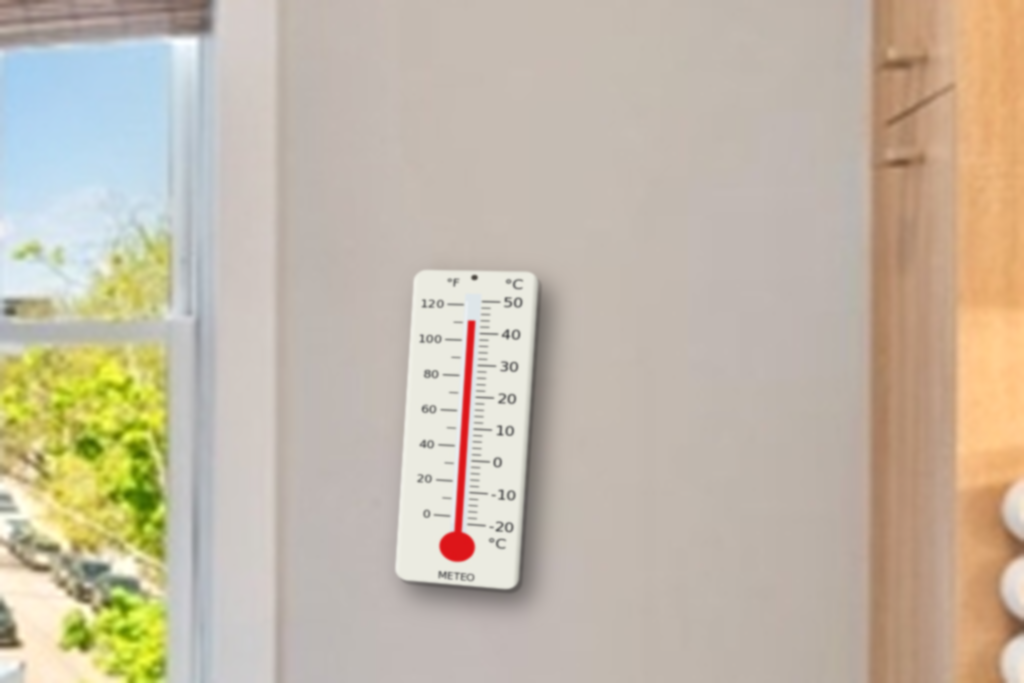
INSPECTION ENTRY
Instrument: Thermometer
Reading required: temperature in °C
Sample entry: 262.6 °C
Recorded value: 44 °C
